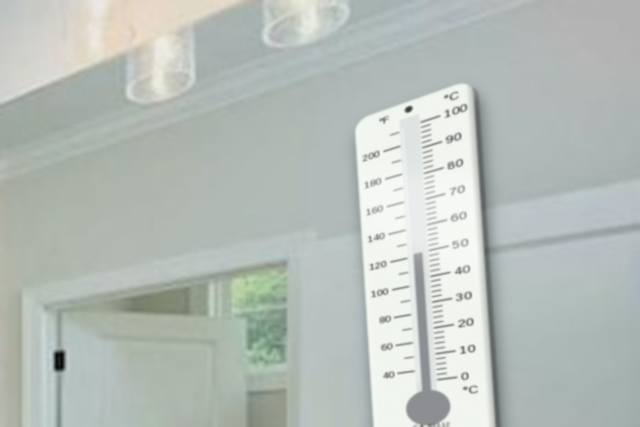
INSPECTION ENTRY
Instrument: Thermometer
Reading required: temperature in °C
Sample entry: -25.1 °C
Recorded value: 50 °C
